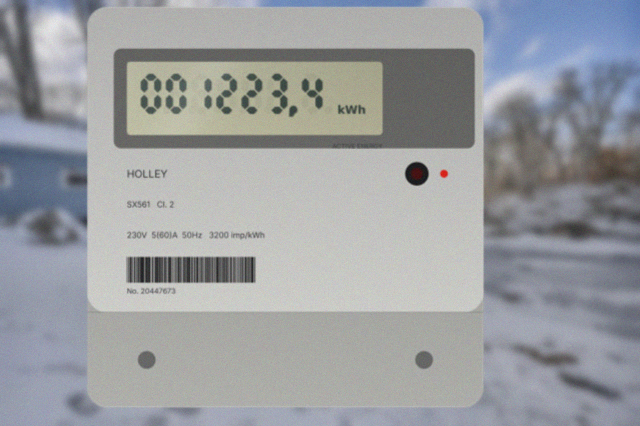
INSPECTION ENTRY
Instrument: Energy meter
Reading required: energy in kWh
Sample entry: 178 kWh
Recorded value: 1223.4 kWh
